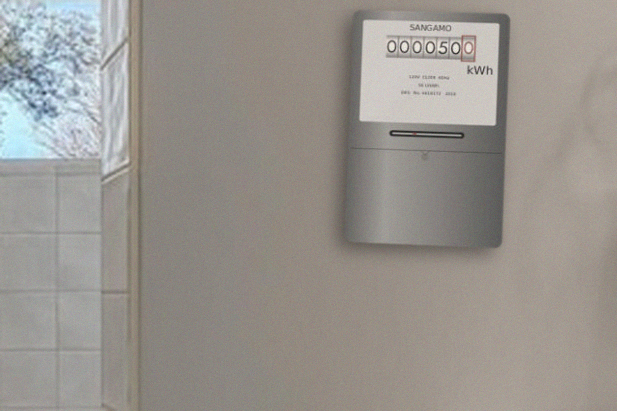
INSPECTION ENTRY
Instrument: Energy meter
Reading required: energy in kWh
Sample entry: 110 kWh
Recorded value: 50.0 kWh
